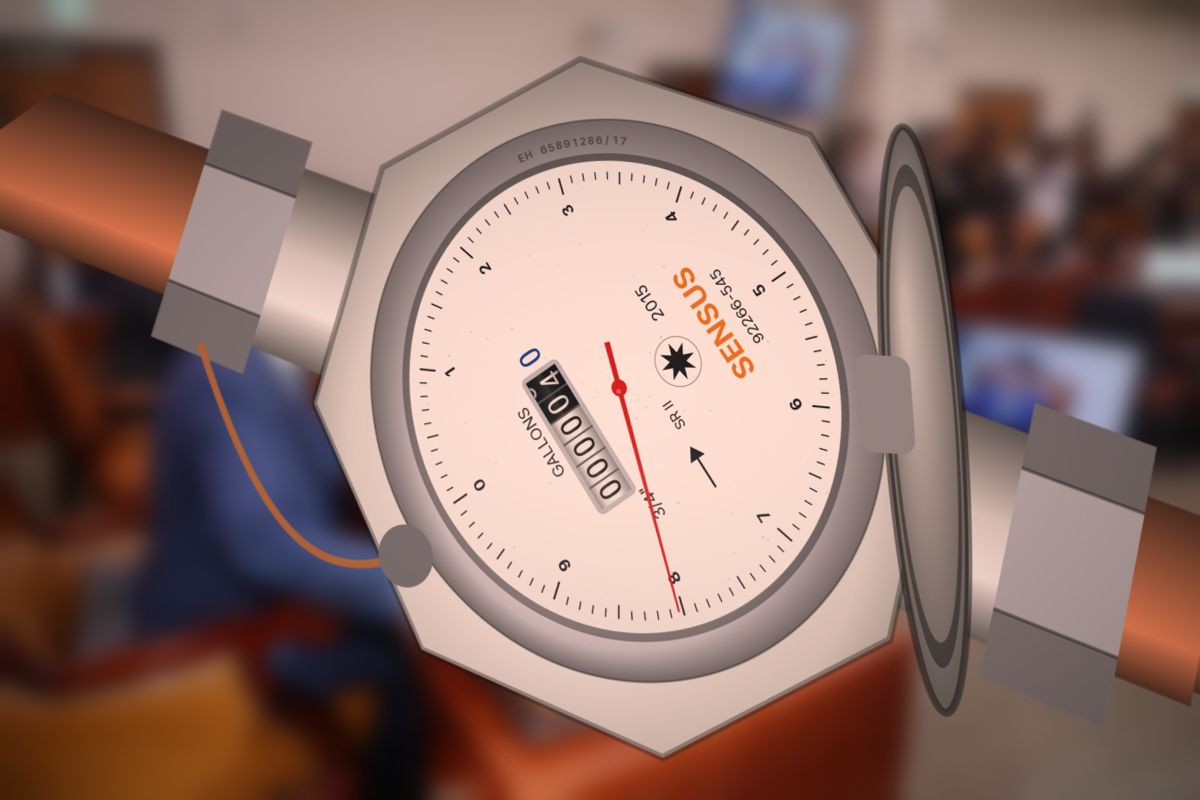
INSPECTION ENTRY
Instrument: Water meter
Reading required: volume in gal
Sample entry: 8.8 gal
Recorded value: 38.0 gal
